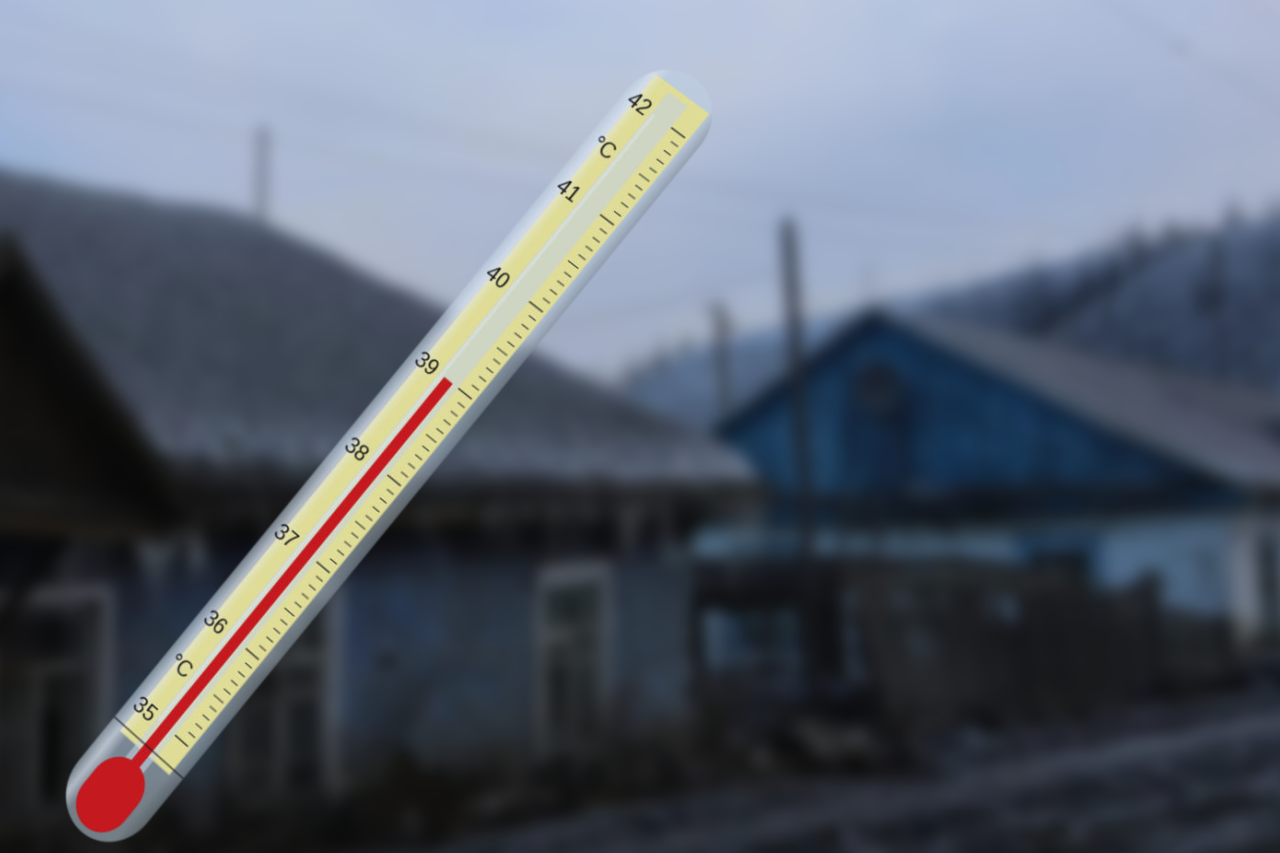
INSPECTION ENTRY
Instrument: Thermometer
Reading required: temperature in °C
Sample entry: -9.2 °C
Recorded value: 39 °C
